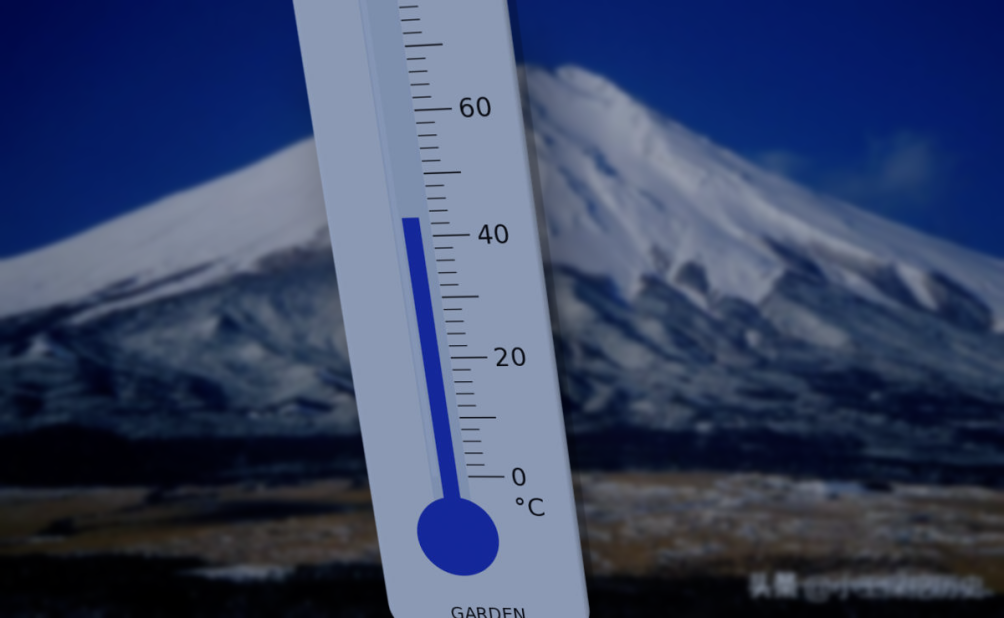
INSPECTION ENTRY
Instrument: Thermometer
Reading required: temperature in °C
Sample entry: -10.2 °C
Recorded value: 43 °C
